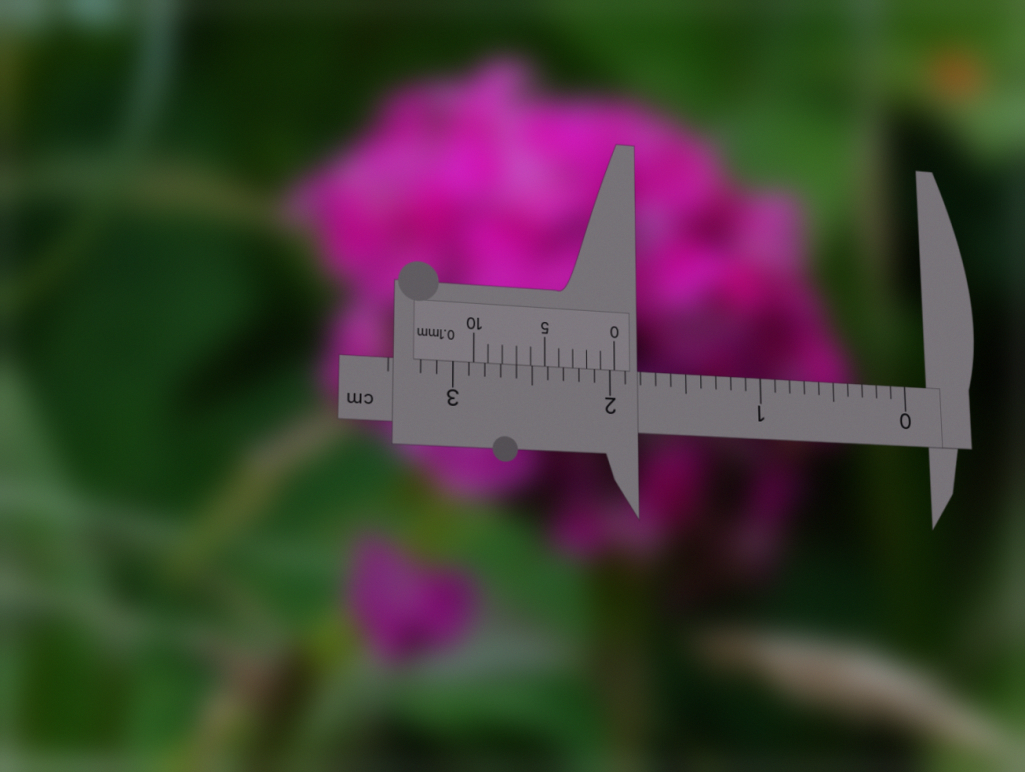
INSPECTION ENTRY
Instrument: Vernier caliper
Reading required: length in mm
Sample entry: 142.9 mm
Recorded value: 19.7 mm
